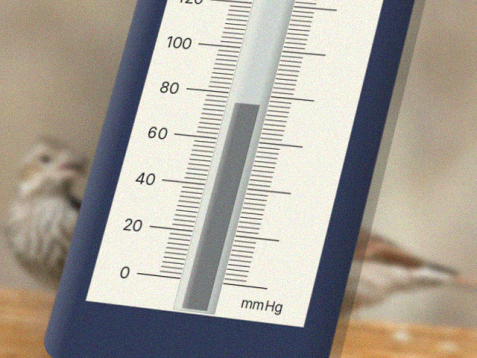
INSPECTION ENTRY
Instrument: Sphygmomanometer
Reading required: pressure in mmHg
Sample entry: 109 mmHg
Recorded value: 76 mmHg
